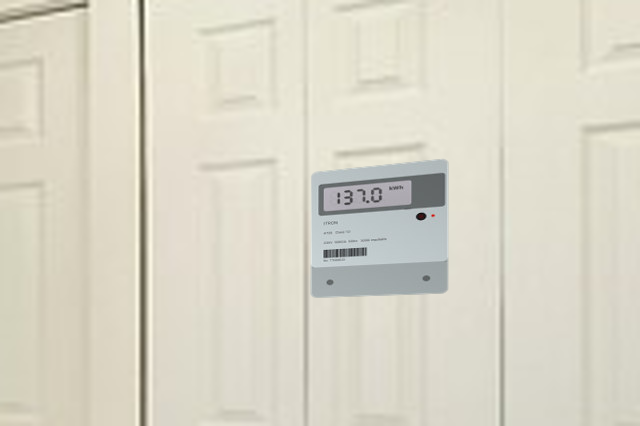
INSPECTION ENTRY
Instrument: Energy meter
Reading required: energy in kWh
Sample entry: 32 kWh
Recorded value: 137.0 kWh
